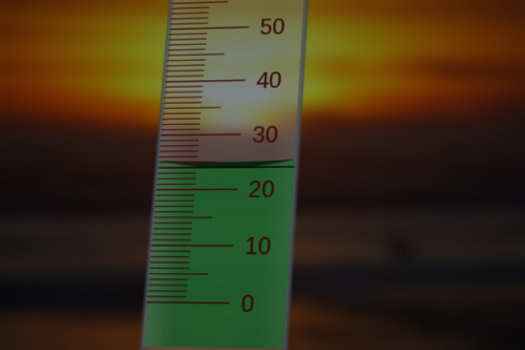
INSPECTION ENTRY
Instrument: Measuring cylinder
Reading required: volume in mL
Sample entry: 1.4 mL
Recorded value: 24 mL
